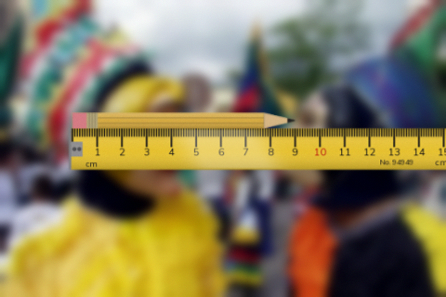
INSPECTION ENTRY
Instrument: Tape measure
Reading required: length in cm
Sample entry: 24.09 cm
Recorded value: 9 cm
